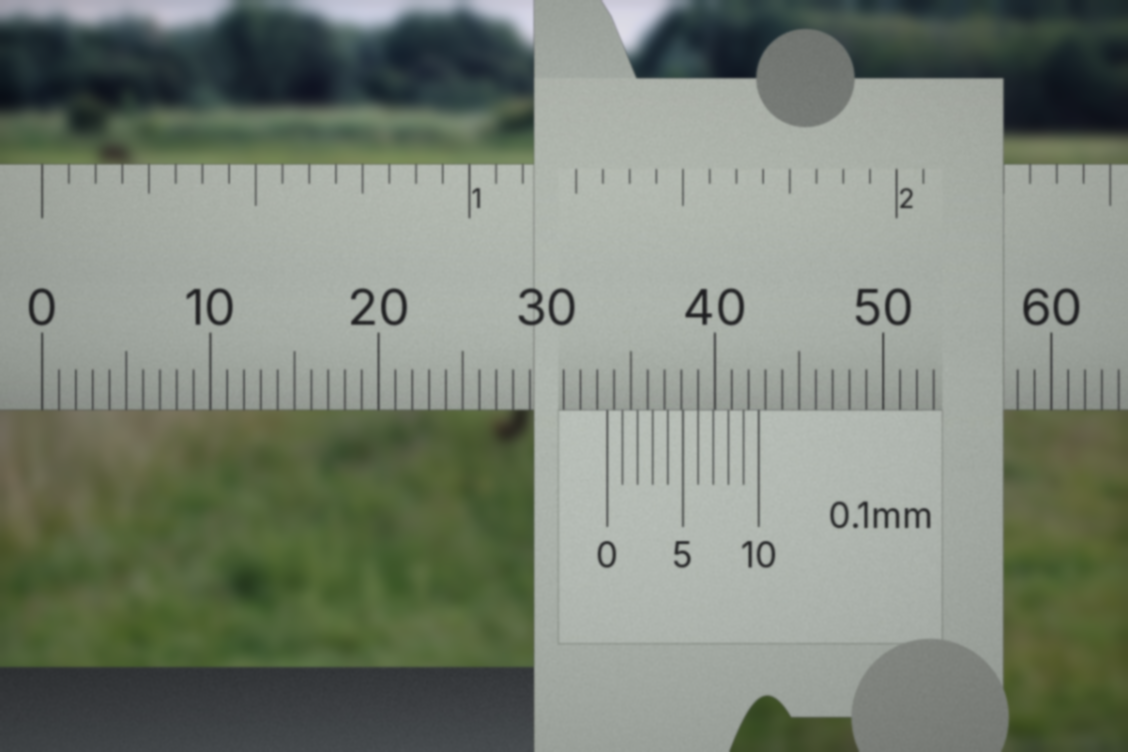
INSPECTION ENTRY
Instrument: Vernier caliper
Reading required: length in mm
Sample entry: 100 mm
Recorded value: 33.6 mm
